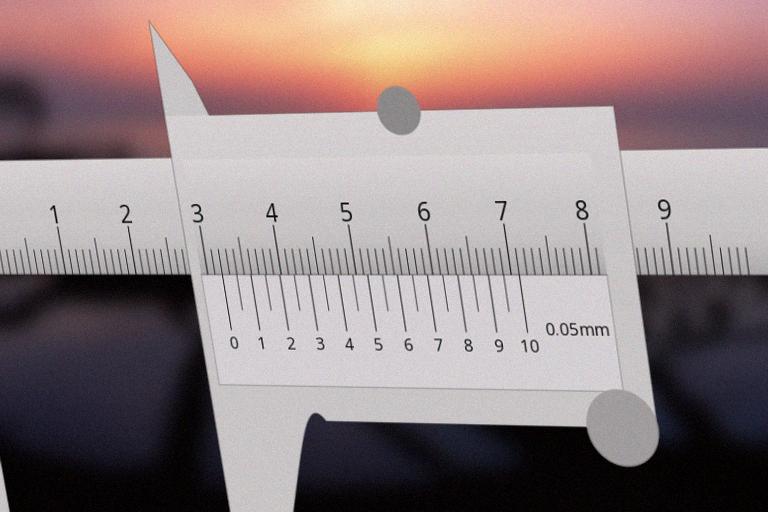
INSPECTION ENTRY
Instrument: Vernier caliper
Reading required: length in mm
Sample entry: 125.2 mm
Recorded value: 32.0 mm
